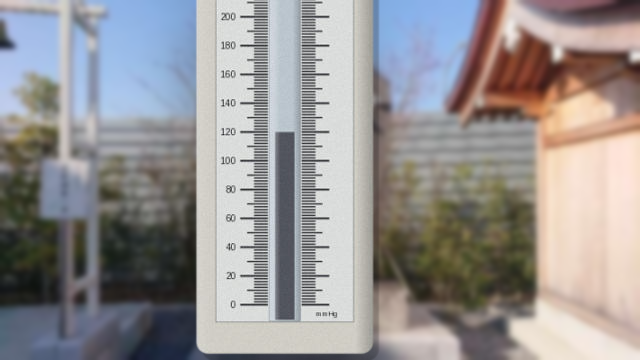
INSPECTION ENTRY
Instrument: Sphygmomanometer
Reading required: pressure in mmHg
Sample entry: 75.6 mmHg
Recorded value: 120 mmHg
